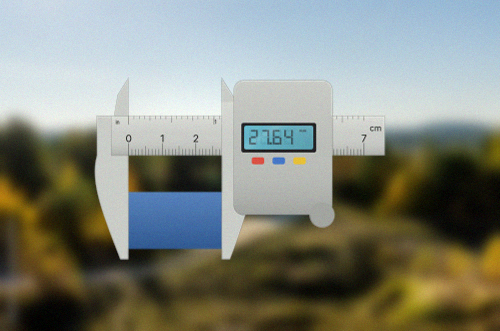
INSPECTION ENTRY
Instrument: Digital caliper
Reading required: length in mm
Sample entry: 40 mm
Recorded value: 27.64 mm
